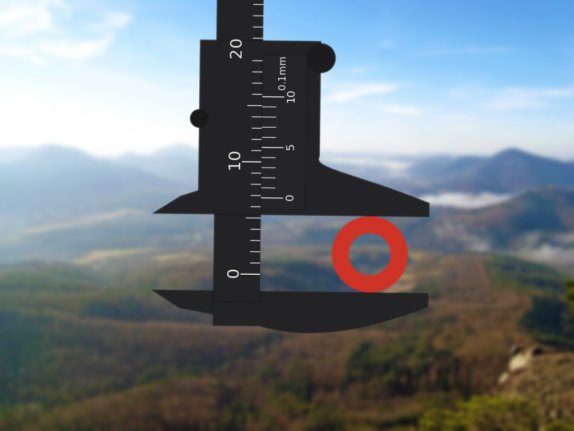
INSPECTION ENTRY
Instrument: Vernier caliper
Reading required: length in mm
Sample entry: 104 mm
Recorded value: 6.8 mm
